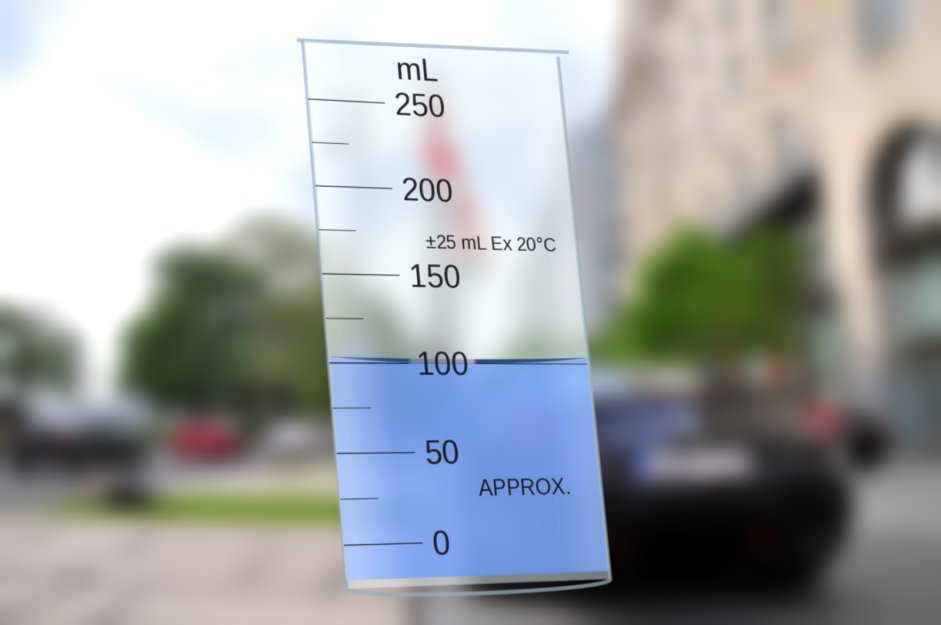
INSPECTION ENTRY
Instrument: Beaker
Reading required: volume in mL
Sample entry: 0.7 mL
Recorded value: 100 mL
